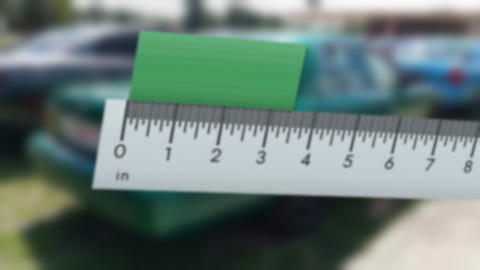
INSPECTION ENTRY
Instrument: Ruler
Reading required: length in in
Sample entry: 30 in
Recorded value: 3.5 in
